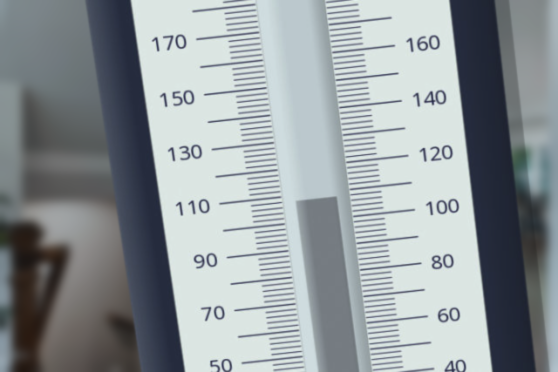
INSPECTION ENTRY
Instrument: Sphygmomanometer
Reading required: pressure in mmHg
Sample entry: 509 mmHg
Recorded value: 108 mmHg
